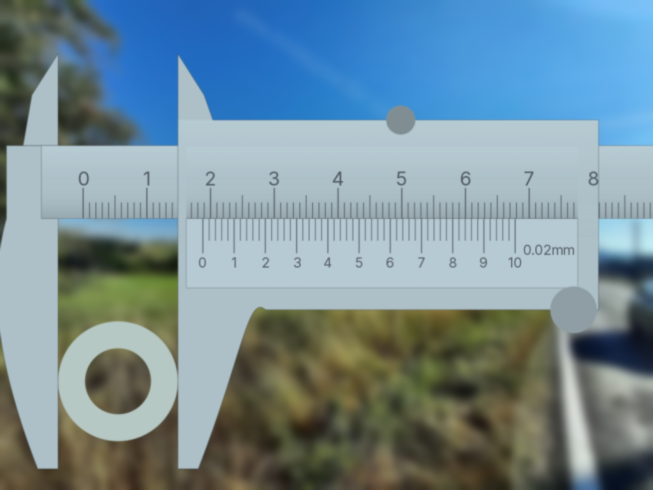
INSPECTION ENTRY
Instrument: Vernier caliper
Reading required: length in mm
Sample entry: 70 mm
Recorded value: 18.8 mm
